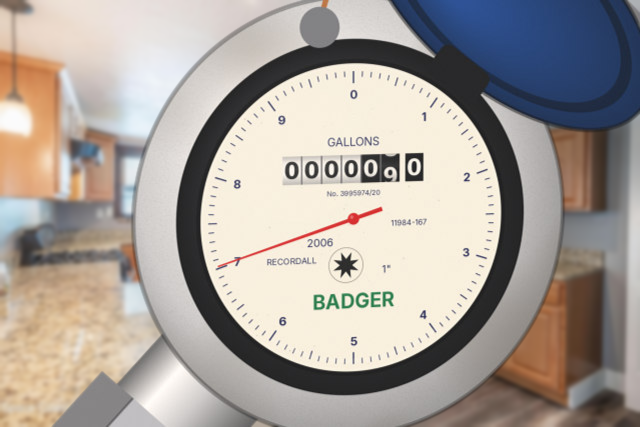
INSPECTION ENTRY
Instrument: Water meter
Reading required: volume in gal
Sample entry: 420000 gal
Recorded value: 87.0 gal
